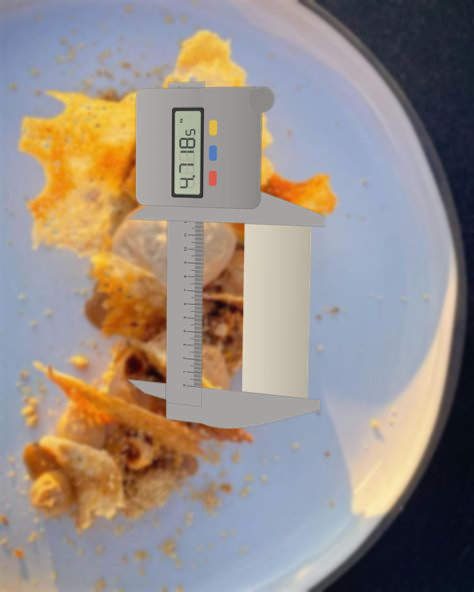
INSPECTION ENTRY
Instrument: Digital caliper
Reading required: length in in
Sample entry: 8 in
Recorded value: 4.7185 in
